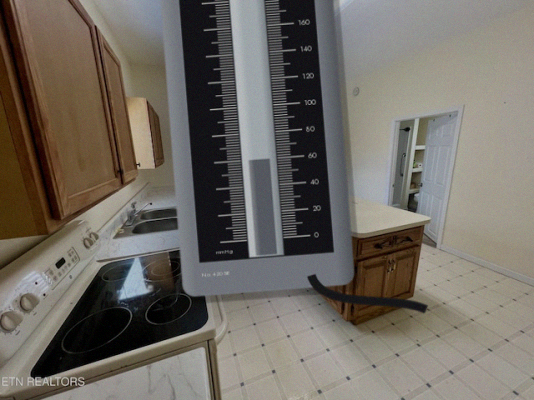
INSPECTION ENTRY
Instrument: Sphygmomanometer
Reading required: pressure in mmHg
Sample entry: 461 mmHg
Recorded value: 60 mmHg
